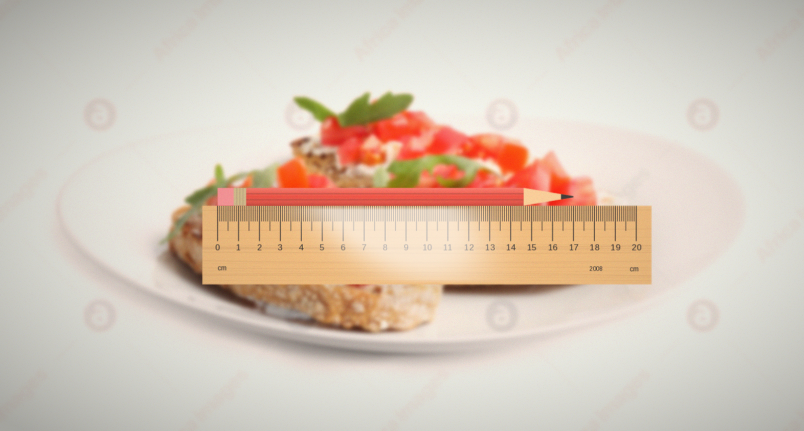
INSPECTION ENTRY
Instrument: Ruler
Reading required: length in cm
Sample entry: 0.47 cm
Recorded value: 17 cm
